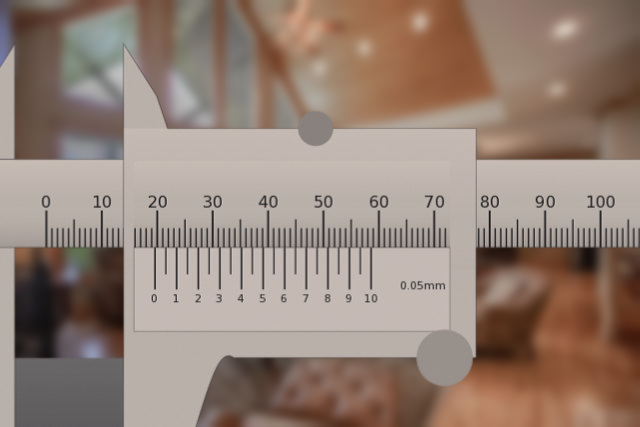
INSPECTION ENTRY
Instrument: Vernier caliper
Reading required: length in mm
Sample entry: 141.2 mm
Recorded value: 19.6 mm
